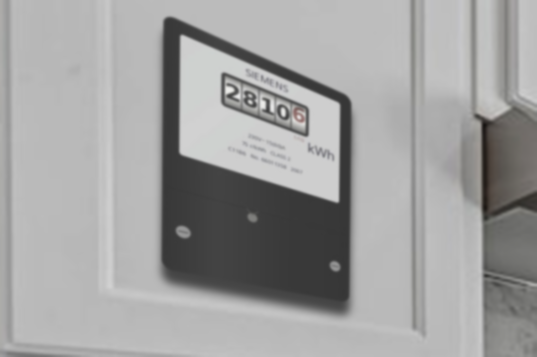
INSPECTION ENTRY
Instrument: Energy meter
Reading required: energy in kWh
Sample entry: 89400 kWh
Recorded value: 2810.6 kWh
